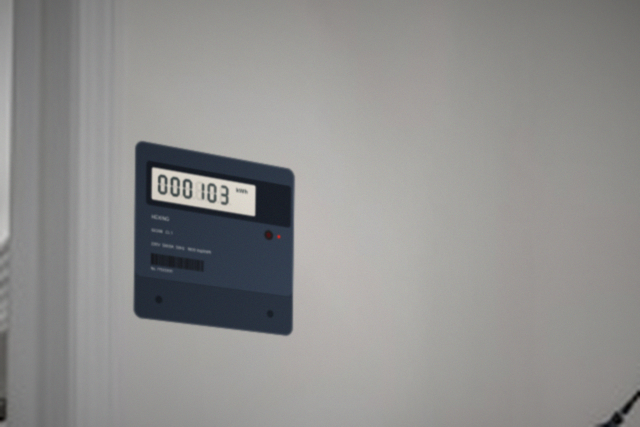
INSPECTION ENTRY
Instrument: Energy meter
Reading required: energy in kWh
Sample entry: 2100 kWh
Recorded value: 103 kWh
